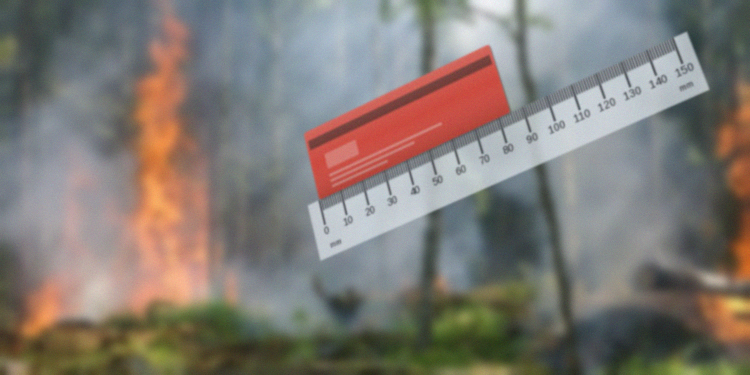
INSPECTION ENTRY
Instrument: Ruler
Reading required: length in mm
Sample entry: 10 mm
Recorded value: 85 mm
